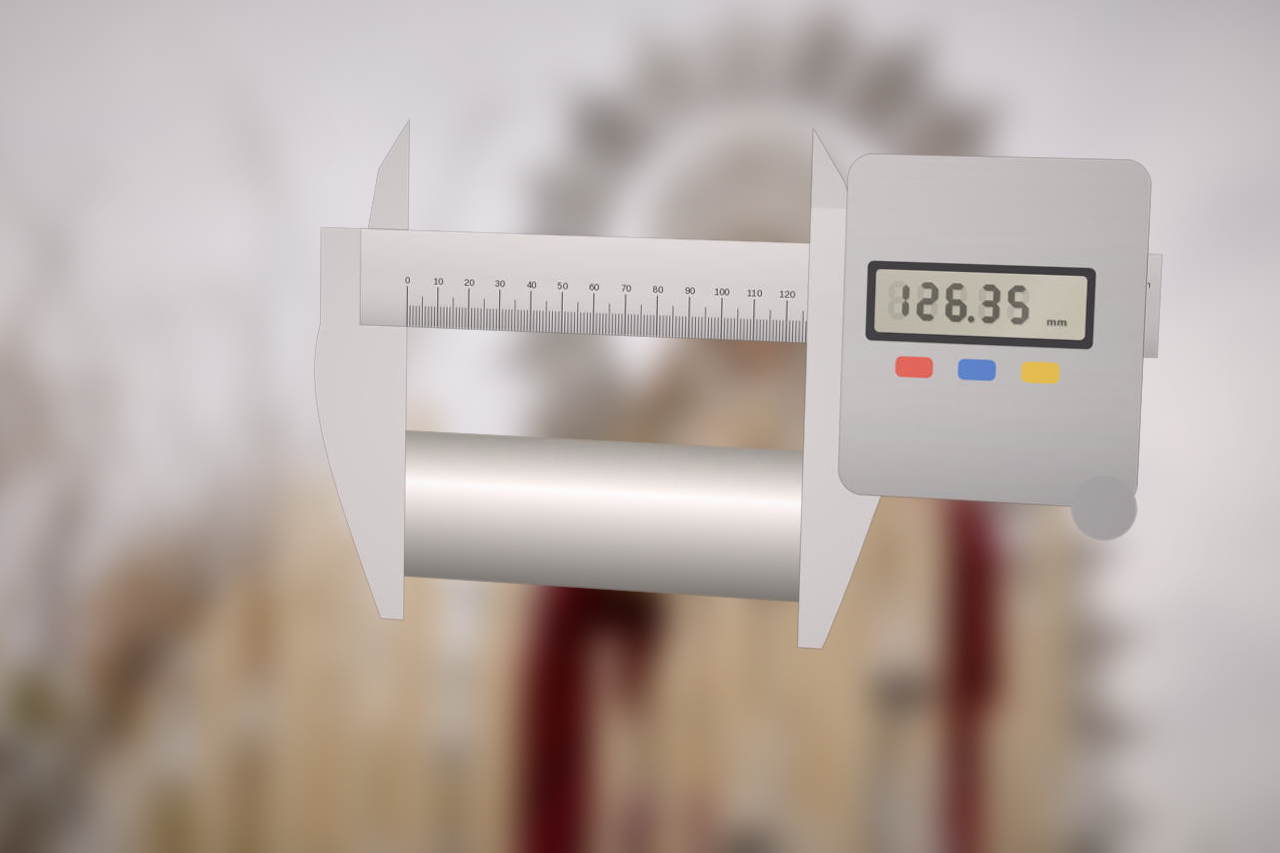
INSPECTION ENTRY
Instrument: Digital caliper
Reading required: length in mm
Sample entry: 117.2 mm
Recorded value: 126.35 mm
